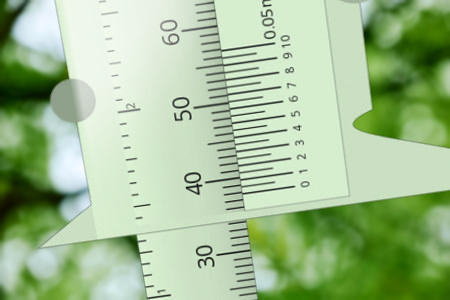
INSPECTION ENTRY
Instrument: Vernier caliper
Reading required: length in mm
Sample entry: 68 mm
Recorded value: 37.8 mm
